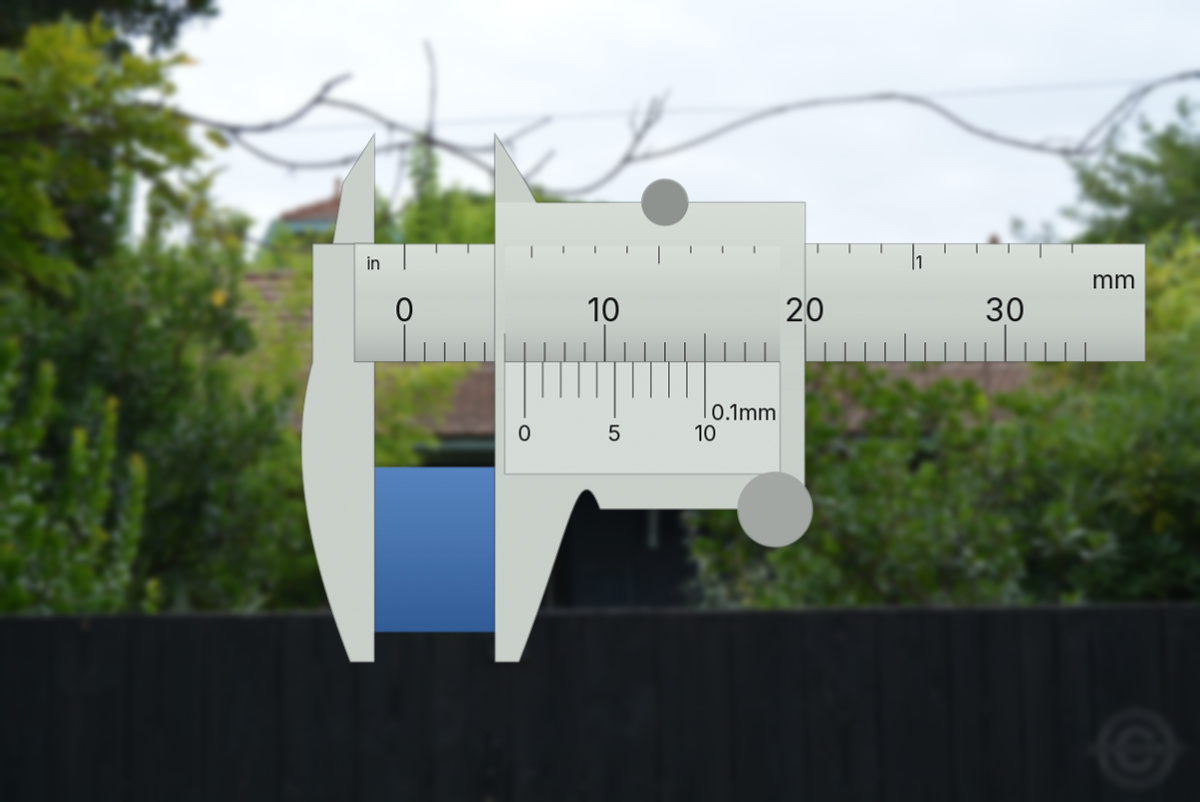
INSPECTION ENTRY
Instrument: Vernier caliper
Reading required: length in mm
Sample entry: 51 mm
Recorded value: 6.0 mm
